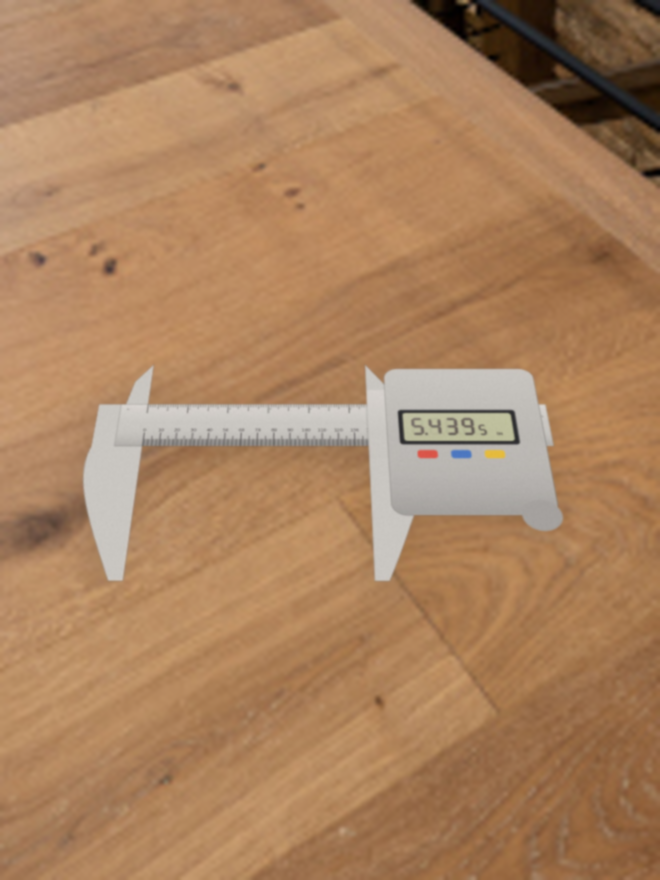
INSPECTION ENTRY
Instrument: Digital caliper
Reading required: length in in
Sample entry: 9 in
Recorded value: 5.4395 in
